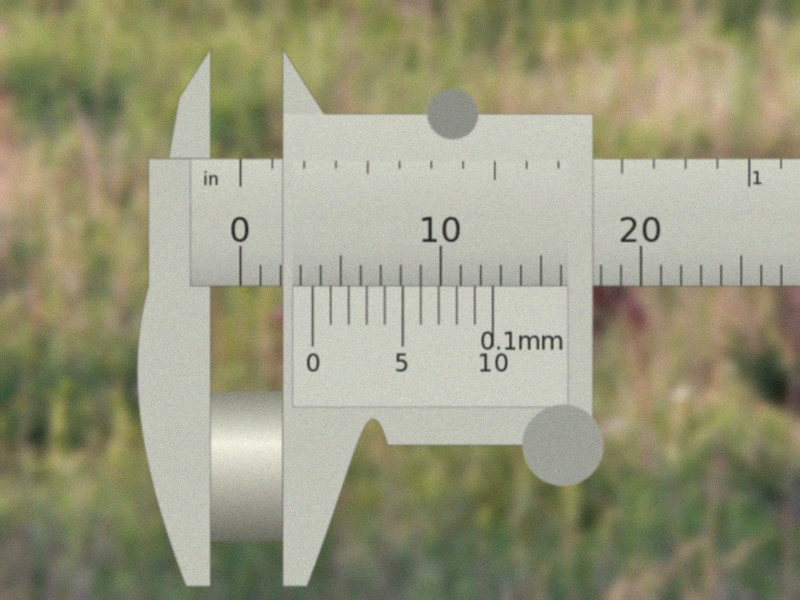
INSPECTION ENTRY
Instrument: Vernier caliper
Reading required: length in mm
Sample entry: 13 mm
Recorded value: 3.6 mm
